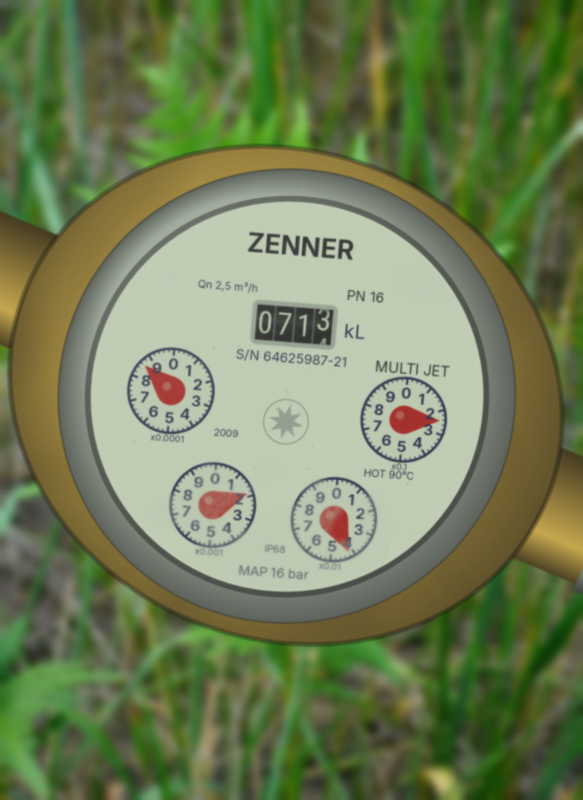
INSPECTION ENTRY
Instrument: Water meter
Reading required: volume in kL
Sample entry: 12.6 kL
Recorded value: 713.2418 kL
